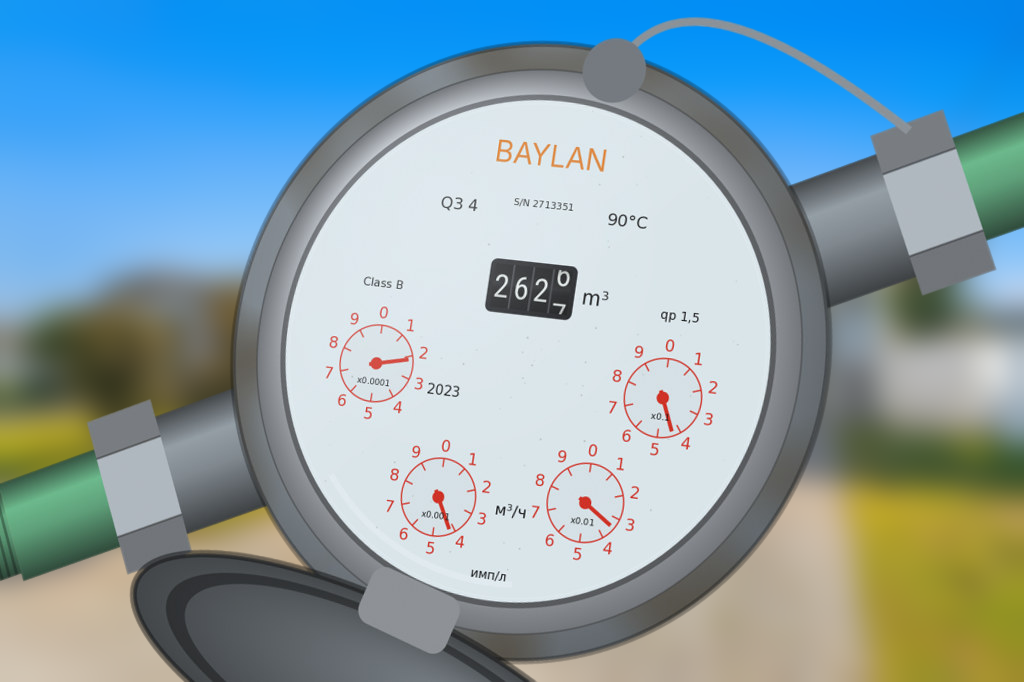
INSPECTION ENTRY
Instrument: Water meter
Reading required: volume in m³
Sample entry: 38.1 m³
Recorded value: 2626.4342 m³
